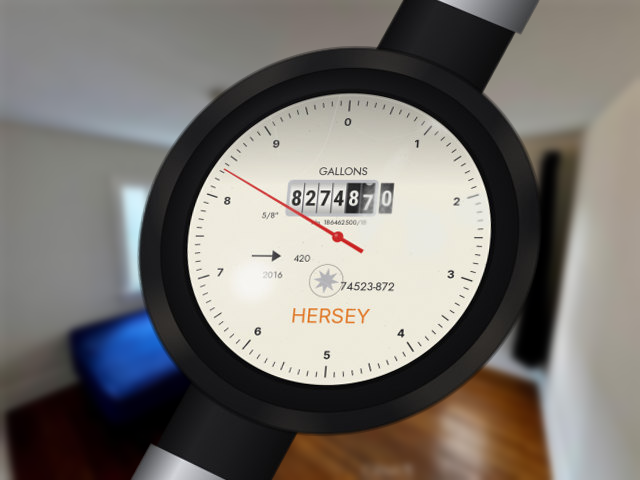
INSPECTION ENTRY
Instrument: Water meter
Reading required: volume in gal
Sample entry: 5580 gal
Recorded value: 8274868.3 gal
